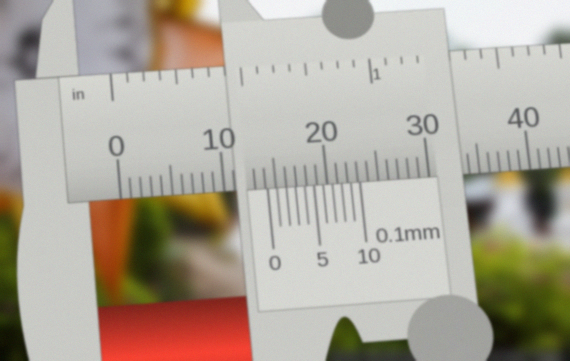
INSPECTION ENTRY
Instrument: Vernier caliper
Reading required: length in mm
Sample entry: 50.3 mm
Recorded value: 14.2 mm
